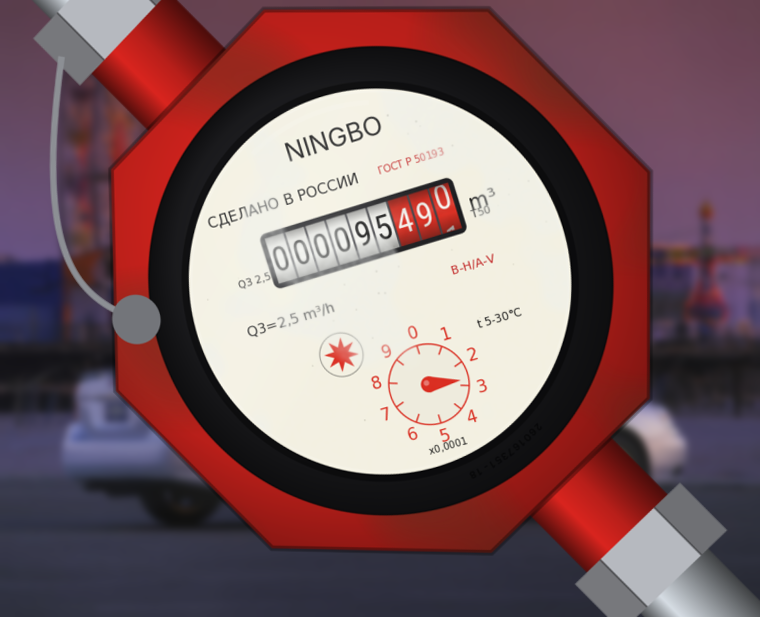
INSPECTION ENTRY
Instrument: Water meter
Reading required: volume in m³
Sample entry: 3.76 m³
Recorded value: 95.4902 m³
